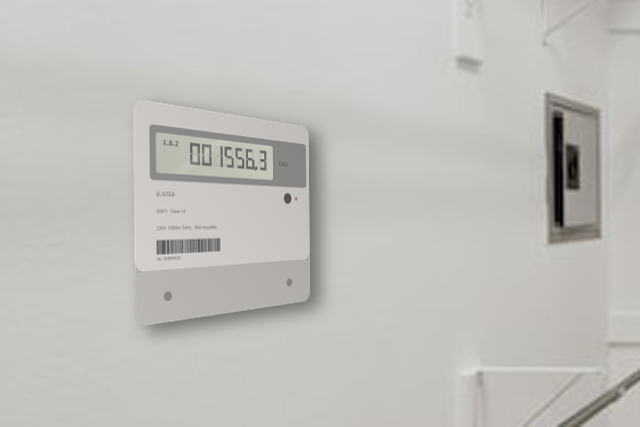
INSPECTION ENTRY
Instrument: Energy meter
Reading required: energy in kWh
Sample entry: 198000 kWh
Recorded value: 1556.3 kWh
